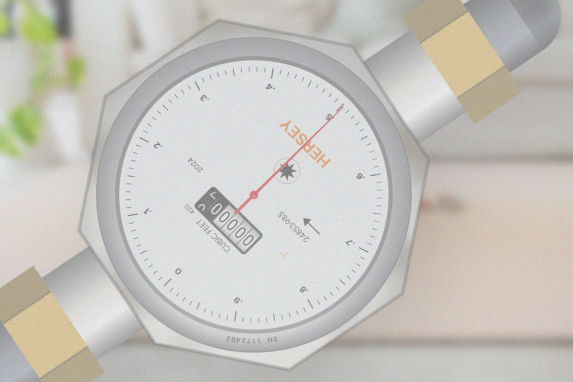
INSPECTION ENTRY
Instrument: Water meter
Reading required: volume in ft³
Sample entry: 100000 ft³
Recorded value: 6.50 ft³
